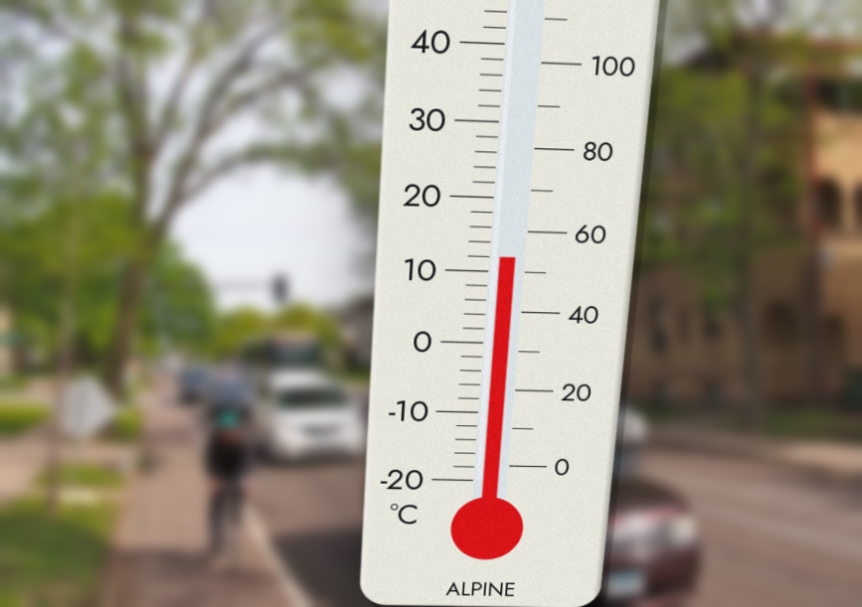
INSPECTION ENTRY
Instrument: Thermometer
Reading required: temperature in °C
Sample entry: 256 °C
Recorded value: 12 °C
